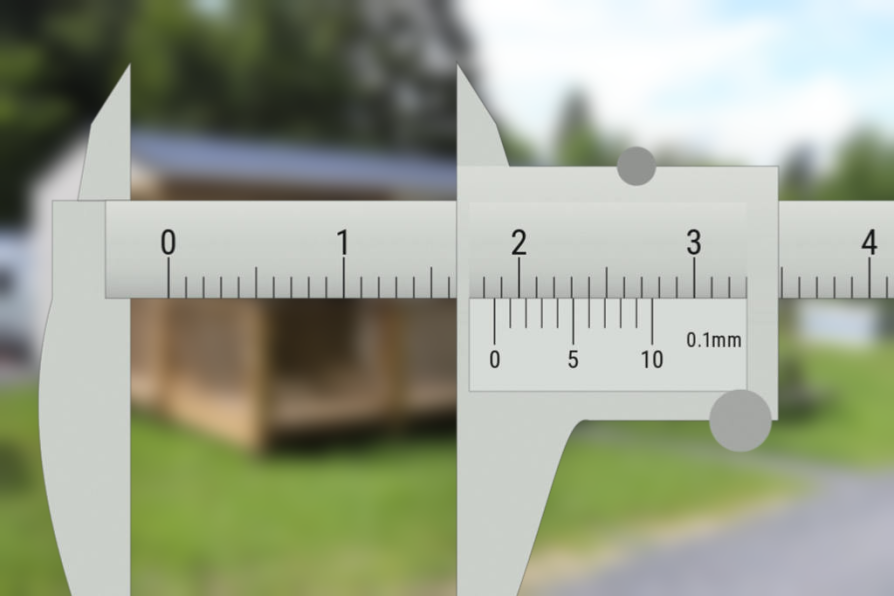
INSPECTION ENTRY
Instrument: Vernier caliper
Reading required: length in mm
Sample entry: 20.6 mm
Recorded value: 18.6 mm
